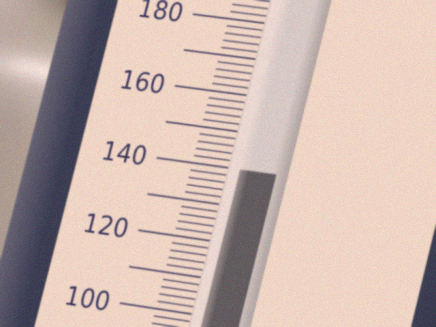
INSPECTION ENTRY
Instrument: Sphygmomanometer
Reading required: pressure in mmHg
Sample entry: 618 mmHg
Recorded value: 140 mmHg
